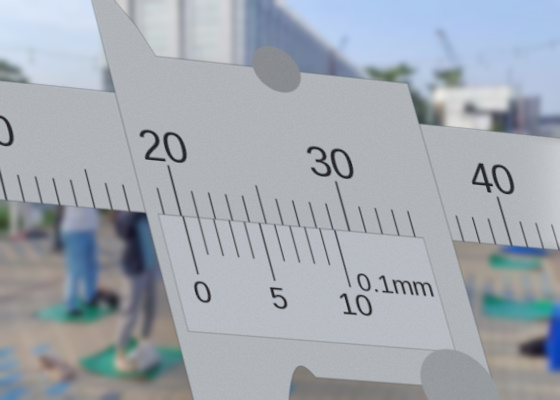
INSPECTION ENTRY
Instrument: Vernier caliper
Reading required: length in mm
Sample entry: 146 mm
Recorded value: 20.1 mm
